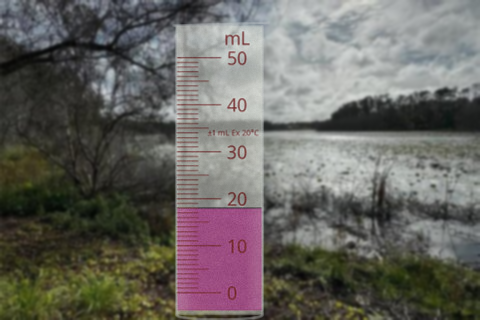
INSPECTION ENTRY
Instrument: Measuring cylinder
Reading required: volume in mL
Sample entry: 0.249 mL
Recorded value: 18 mL
